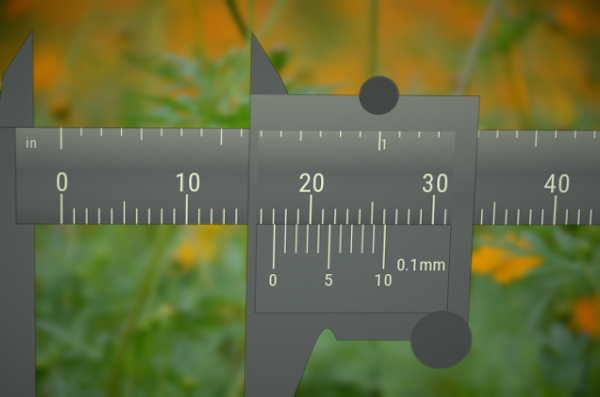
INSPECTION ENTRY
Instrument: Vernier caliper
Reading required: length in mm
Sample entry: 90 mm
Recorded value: 17.1 mm
